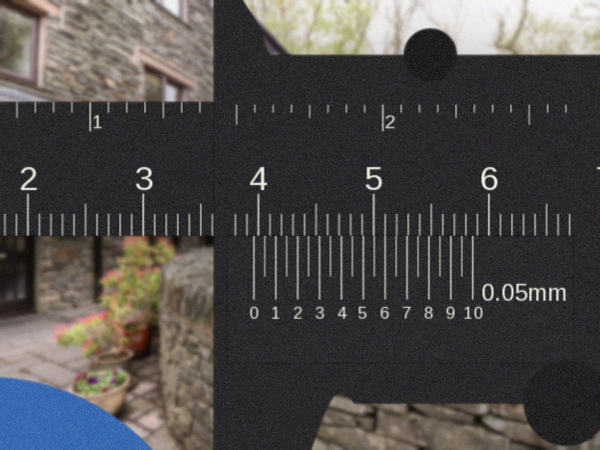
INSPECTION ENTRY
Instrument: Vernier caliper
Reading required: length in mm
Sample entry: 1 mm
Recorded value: 39.6 mm
